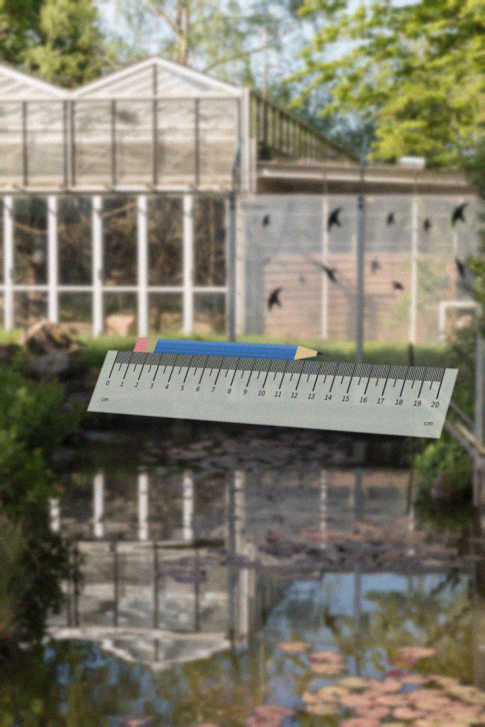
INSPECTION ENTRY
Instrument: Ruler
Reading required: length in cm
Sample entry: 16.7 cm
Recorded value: 12 cm
